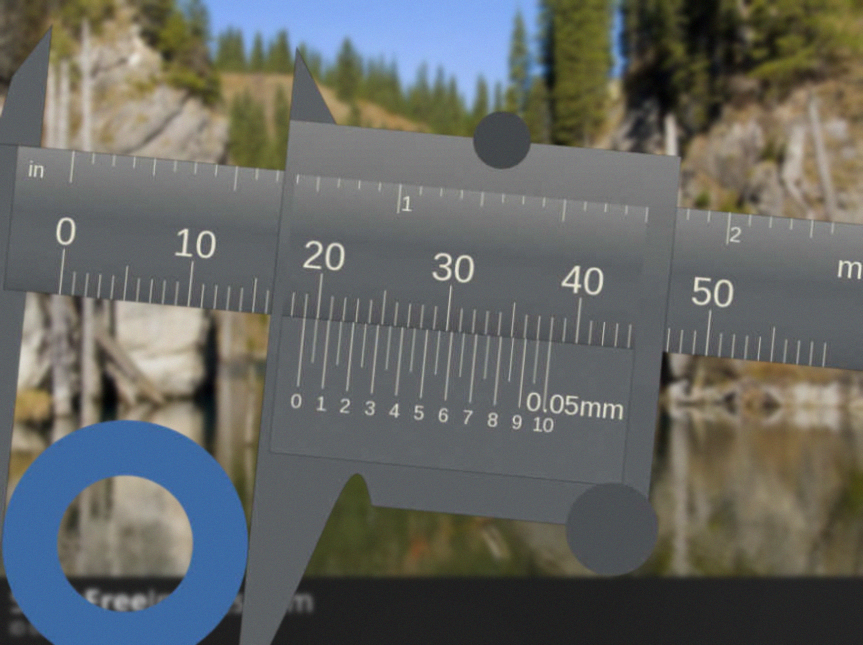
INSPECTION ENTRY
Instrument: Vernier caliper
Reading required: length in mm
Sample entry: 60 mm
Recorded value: 19.0 mm
